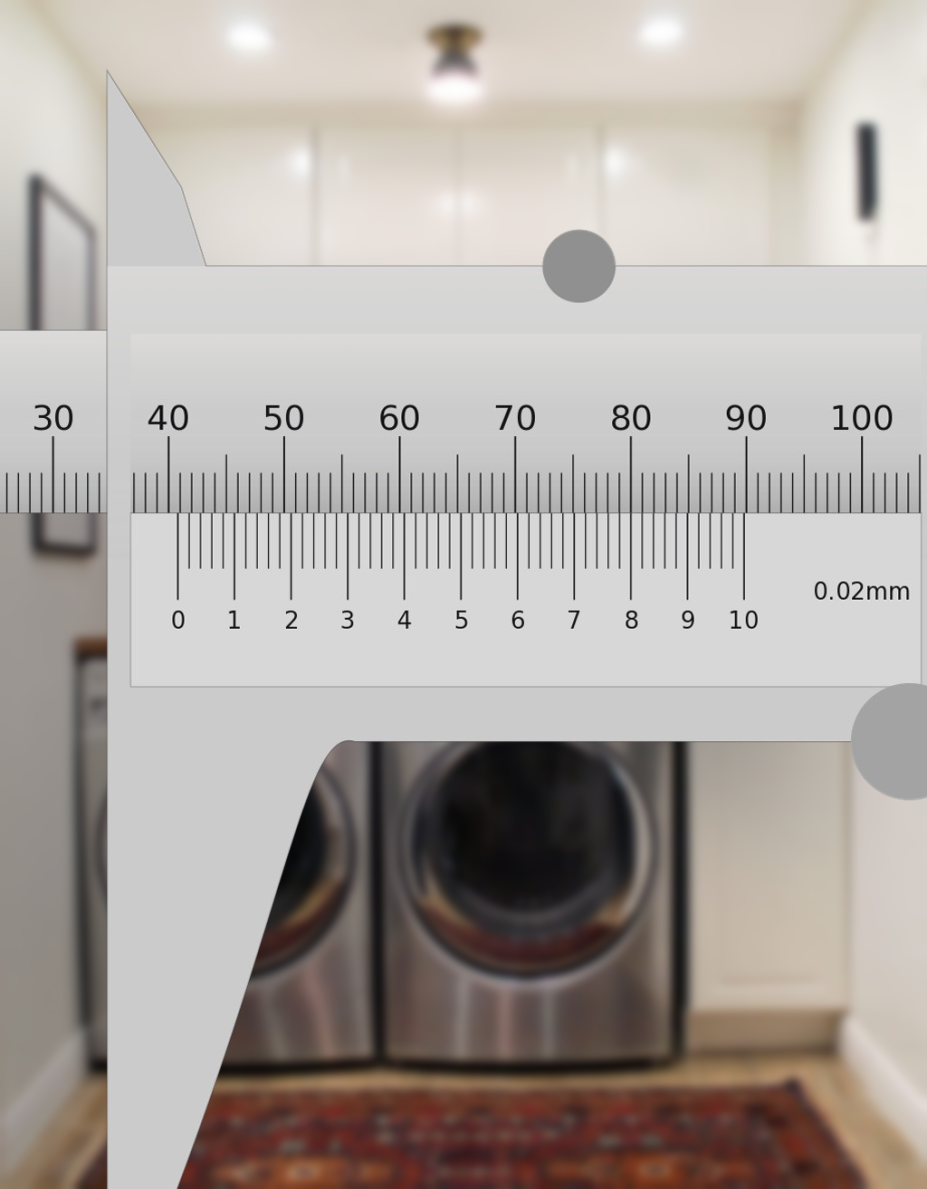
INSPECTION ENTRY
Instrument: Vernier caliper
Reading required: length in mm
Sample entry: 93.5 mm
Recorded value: 40.8 mm
